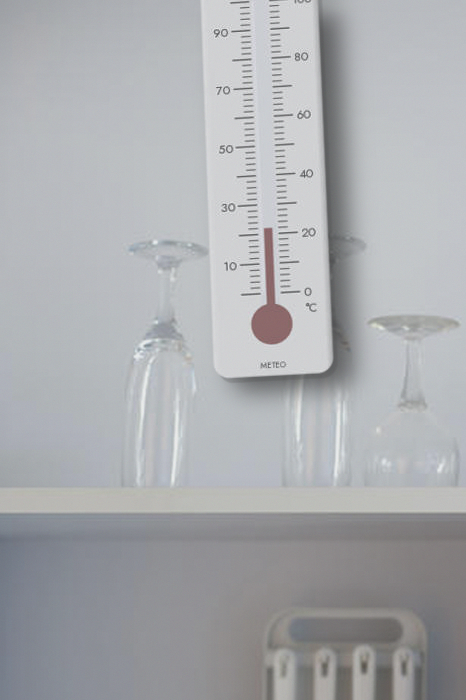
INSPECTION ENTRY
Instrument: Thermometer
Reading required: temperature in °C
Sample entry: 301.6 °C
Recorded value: 22 °C
